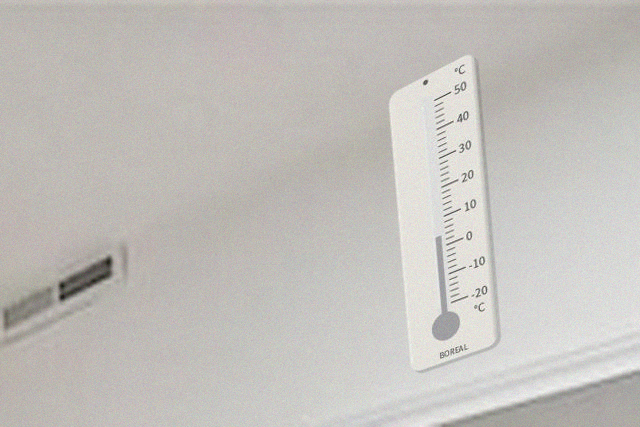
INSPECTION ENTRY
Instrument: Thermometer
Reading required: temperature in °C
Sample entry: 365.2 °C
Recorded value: 4 °C
